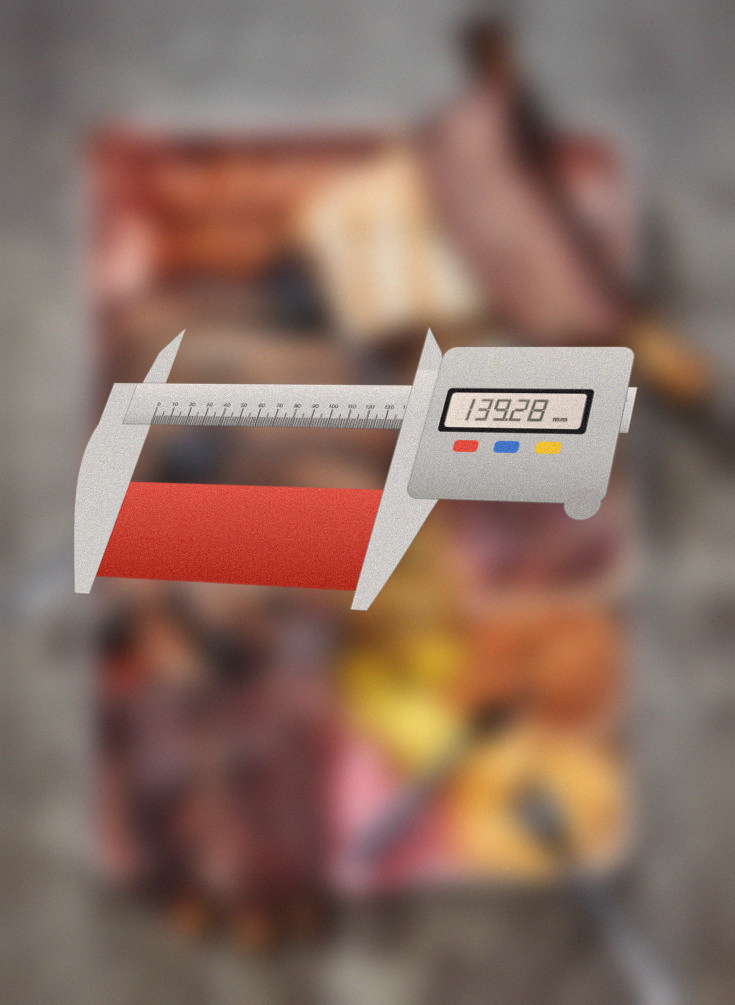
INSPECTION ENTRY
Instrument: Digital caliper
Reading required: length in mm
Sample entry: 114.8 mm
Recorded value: 139.28 mm
